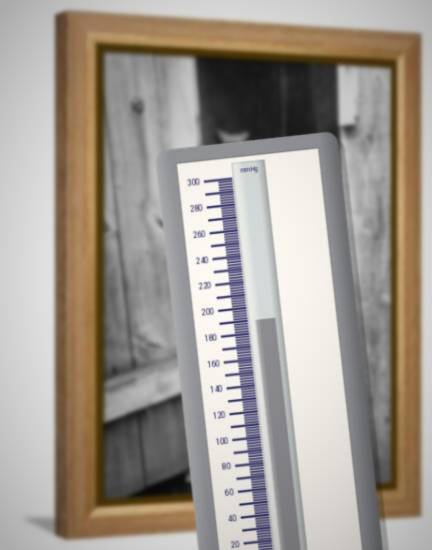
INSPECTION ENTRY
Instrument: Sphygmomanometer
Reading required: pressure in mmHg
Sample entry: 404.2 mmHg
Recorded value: 190 mmHg
